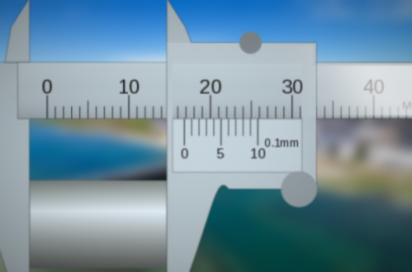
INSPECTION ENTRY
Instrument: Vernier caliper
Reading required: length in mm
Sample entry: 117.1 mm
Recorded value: 16.8 mm
